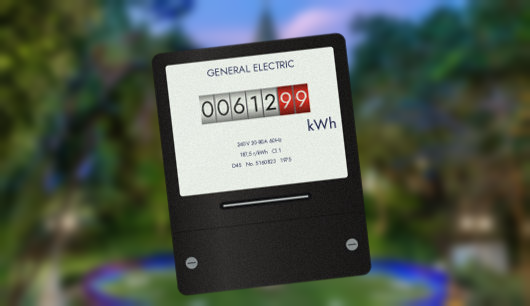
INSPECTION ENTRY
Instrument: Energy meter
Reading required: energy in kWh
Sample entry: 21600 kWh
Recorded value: 612.99 kWh
